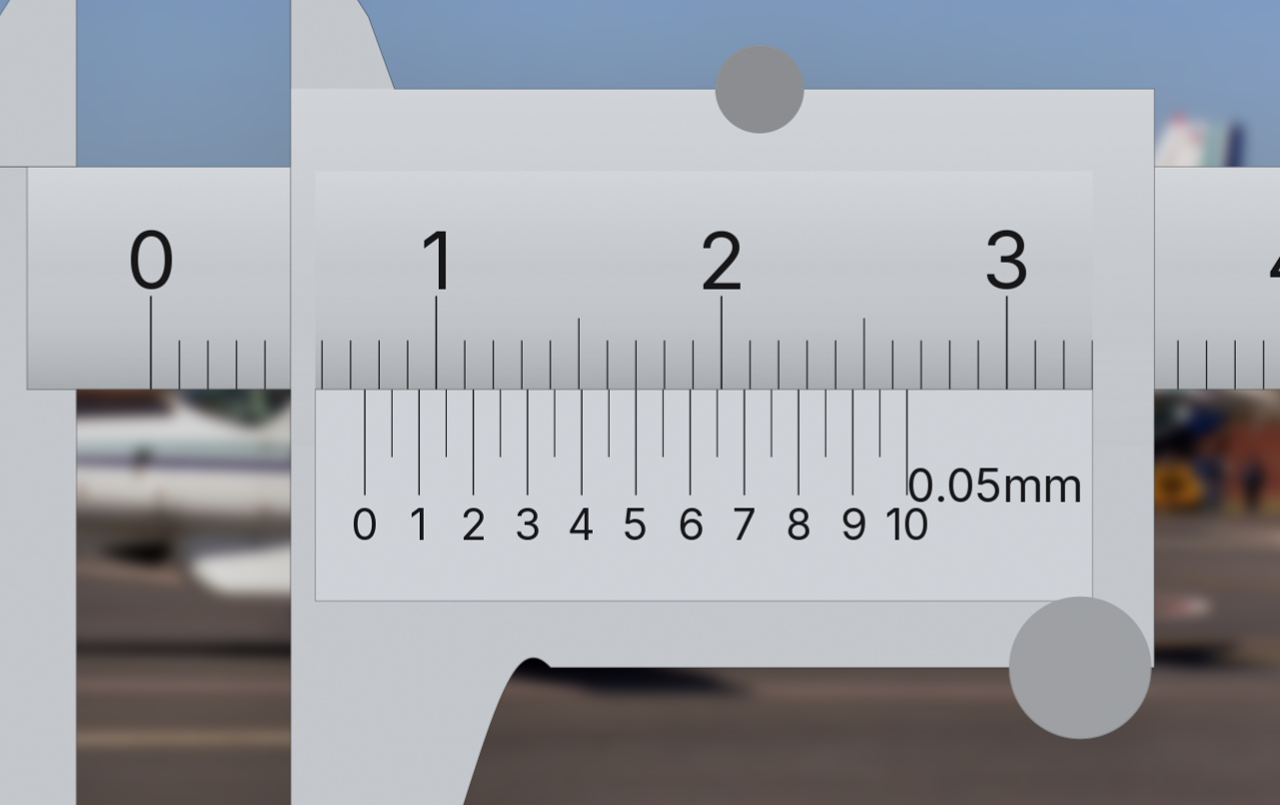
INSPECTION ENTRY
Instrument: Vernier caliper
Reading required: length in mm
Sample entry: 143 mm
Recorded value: 7.50 mm
